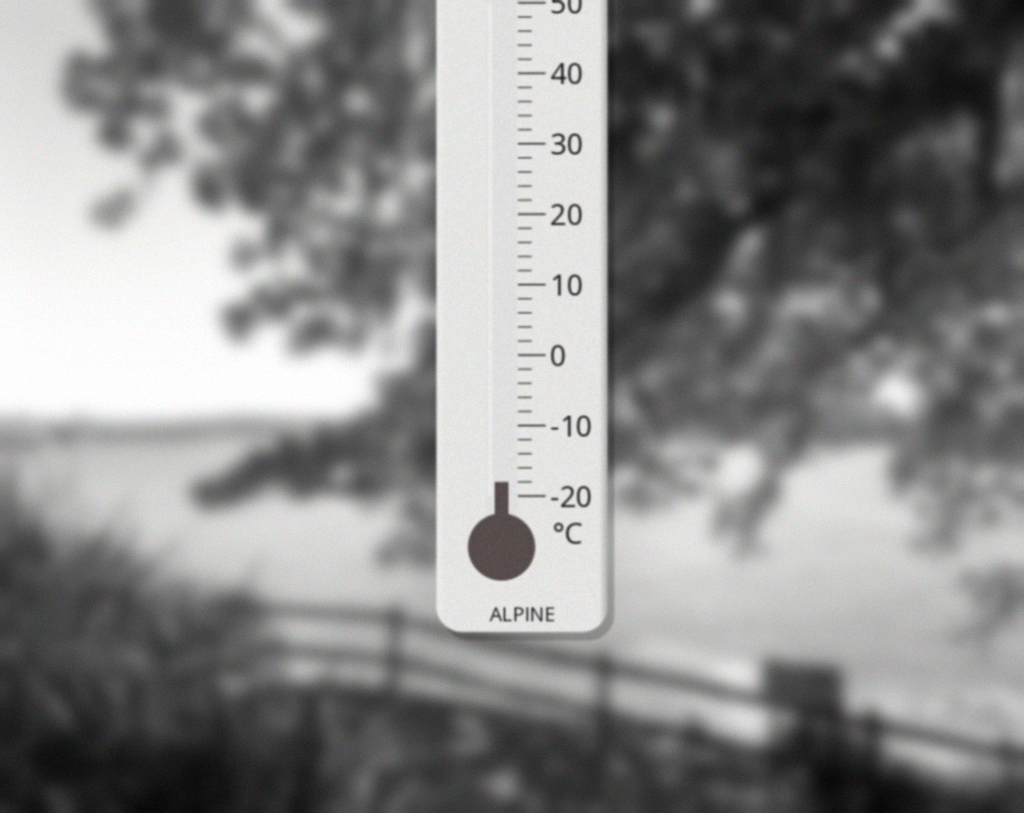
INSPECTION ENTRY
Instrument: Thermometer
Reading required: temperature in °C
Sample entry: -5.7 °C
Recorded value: -18 °C
